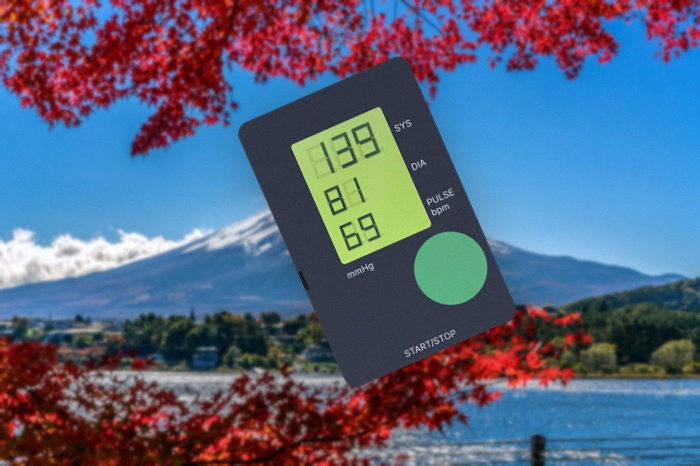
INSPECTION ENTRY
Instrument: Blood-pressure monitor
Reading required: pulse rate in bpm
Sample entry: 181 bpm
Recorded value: 69 bpm
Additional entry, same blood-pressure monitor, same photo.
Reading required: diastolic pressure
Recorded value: 81 mmHg
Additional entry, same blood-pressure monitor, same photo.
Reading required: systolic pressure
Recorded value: 139 mmHg
